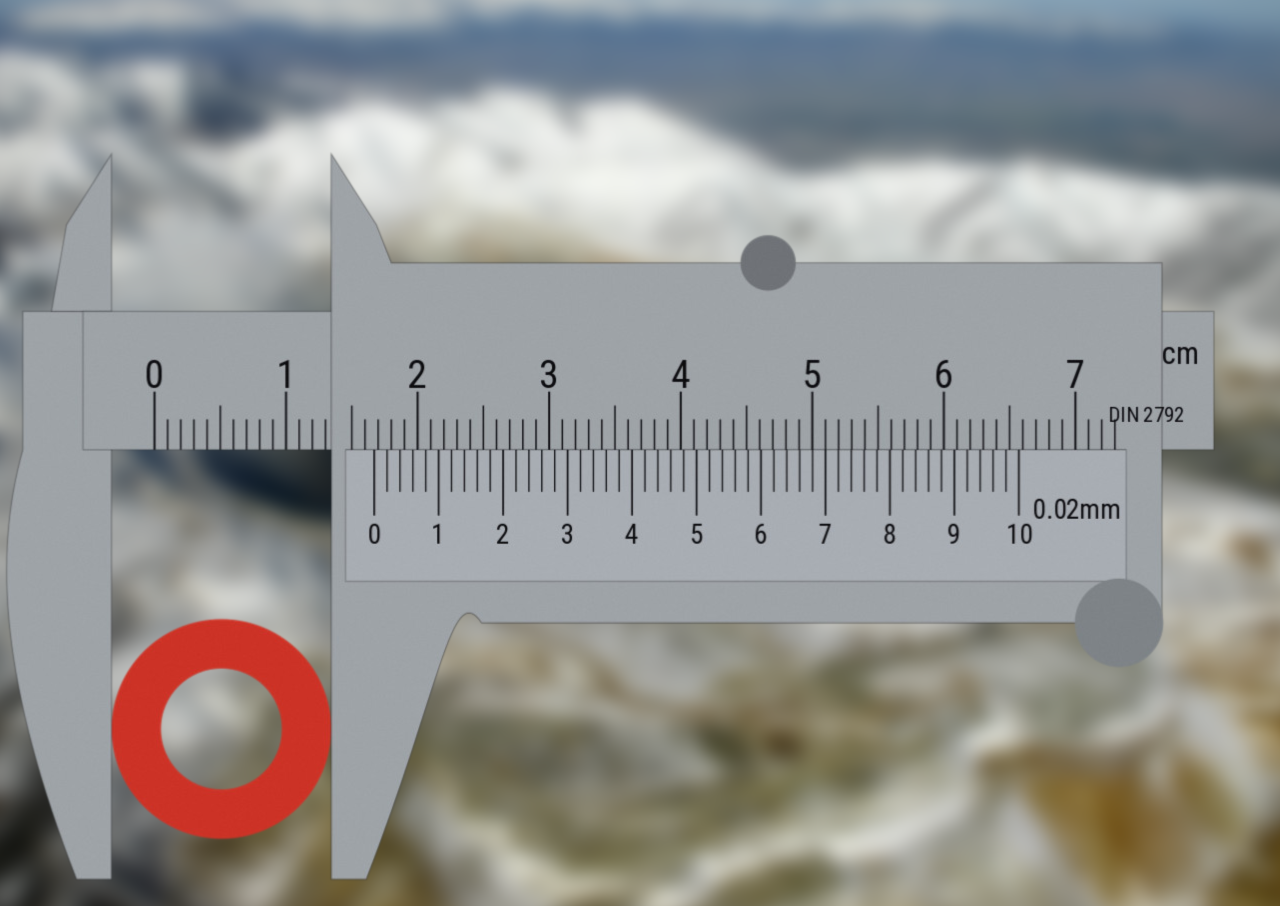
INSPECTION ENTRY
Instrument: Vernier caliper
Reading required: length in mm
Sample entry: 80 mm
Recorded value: 16.7 mm
